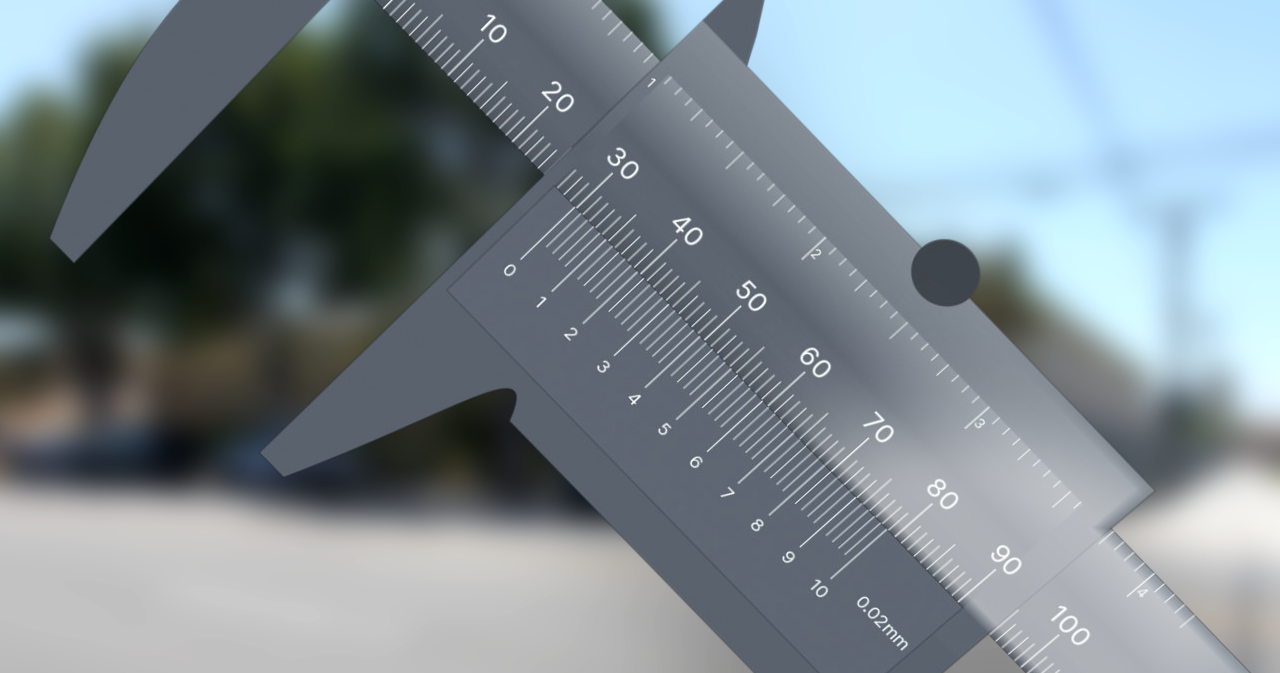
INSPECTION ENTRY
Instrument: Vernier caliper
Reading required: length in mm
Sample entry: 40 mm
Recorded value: 29.8 mm
